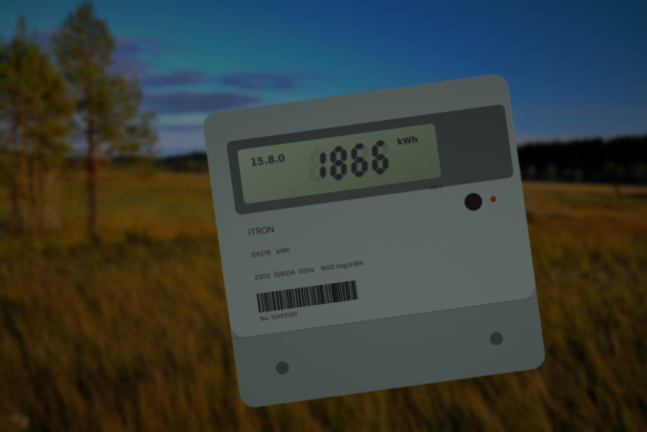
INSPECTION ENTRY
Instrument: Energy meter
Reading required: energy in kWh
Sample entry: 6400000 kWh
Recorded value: 1866 kWh
